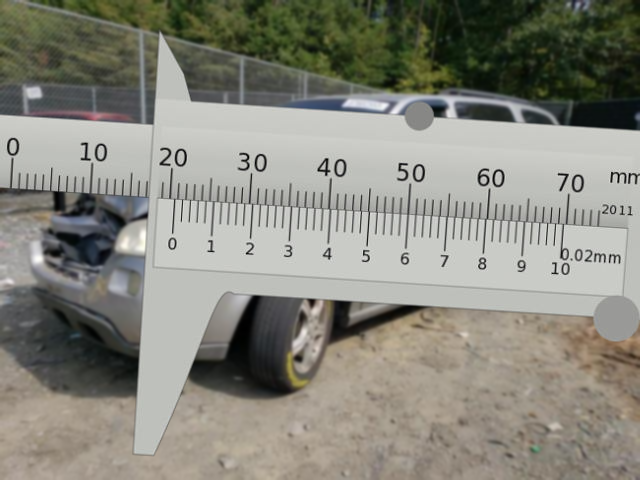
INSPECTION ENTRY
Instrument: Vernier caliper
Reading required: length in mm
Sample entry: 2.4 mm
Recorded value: 20.6 mm
